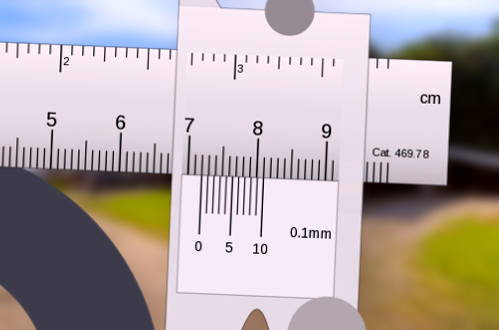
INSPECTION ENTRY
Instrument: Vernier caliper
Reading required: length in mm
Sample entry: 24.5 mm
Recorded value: 72.0 mm
